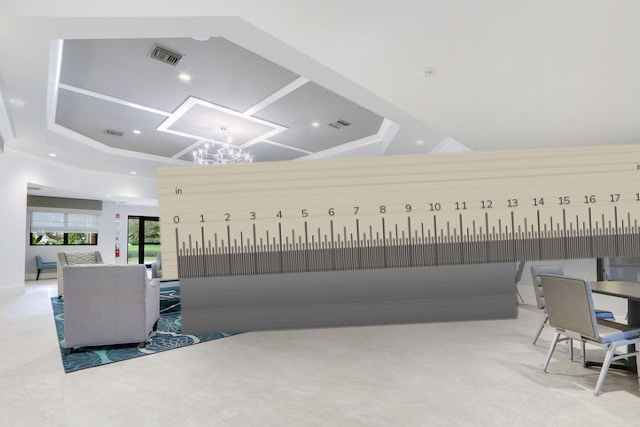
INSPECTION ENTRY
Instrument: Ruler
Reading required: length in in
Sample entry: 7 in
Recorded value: 13 in
